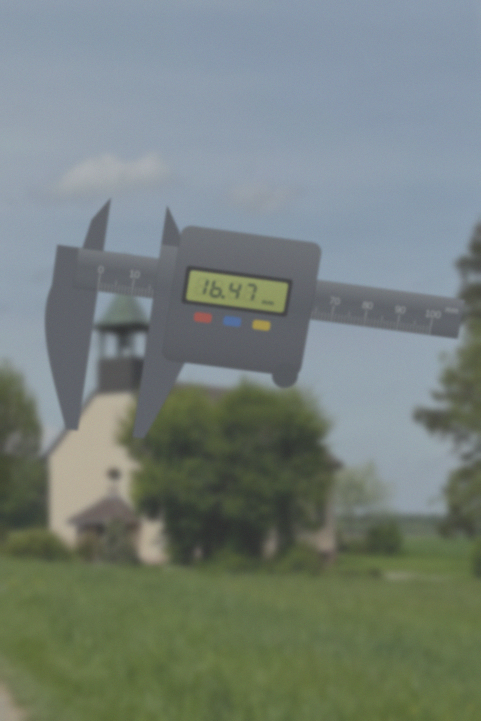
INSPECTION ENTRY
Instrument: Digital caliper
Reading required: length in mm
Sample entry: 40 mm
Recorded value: 16.47 mm
